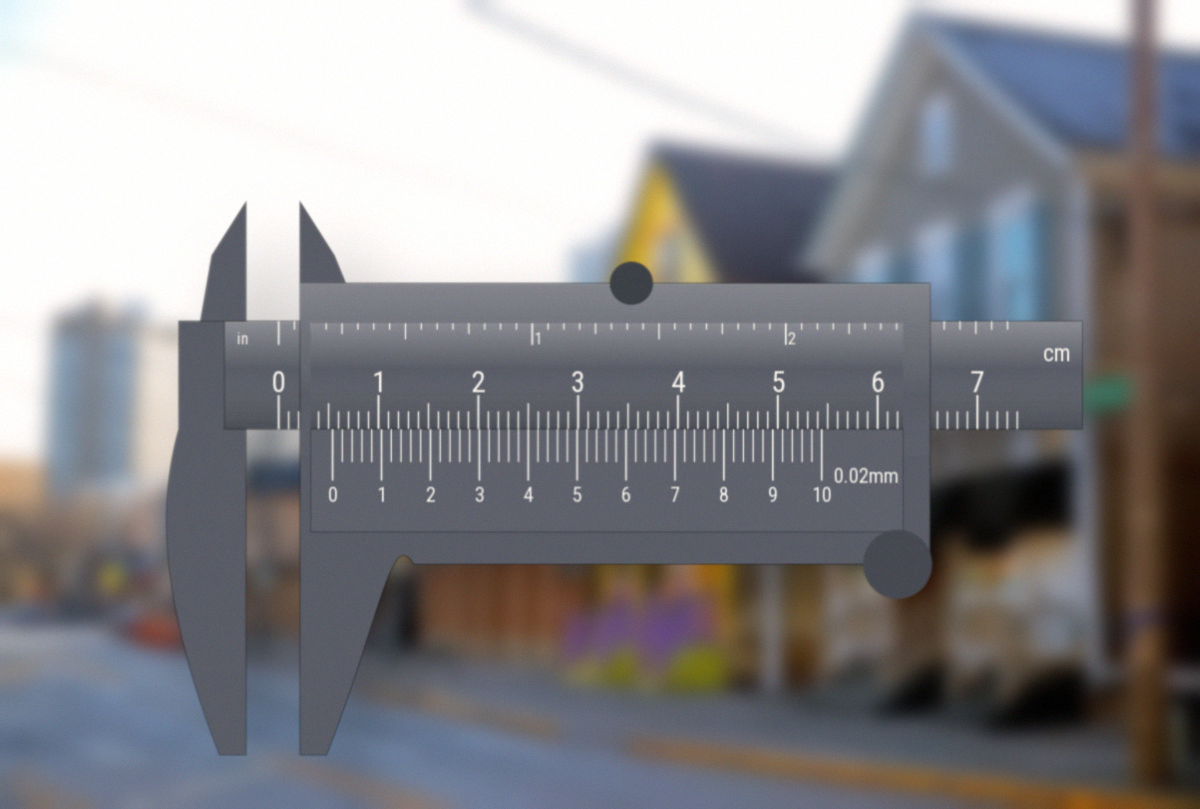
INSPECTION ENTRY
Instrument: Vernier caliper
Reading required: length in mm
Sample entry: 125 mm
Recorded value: 5.4 mm
